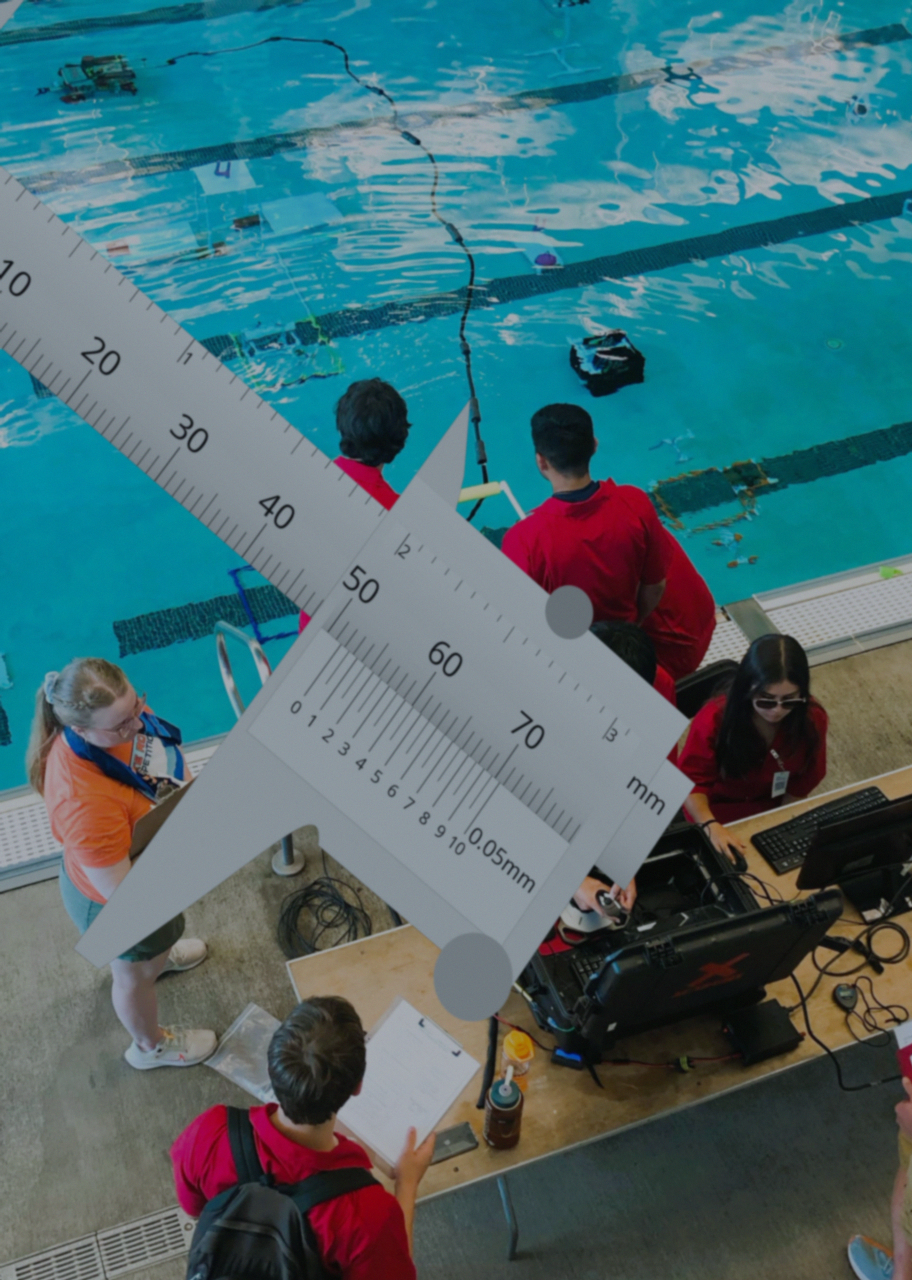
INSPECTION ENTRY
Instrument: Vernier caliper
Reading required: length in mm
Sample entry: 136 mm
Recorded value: 51.6 mm
